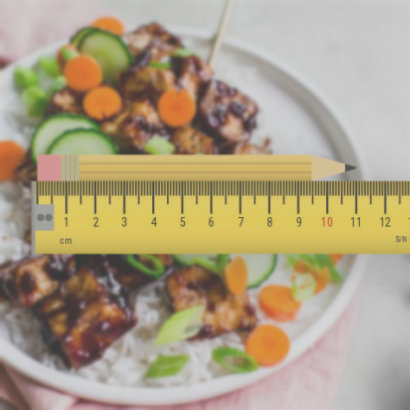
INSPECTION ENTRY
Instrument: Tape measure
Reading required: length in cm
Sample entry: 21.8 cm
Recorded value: 11 cm
